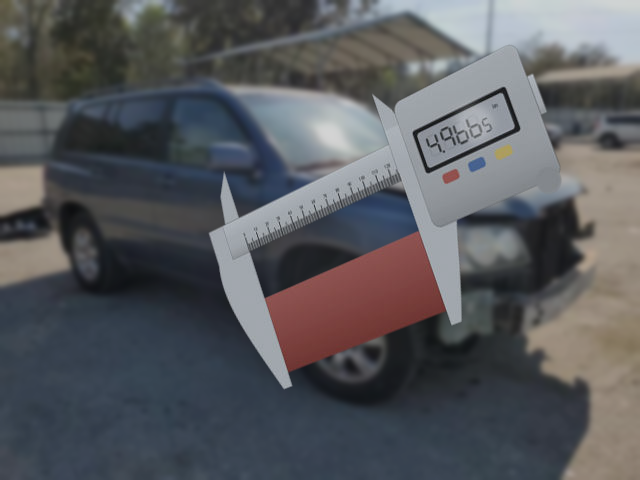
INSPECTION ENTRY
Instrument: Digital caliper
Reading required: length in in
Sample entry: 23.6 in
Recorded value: 4.9665 in
